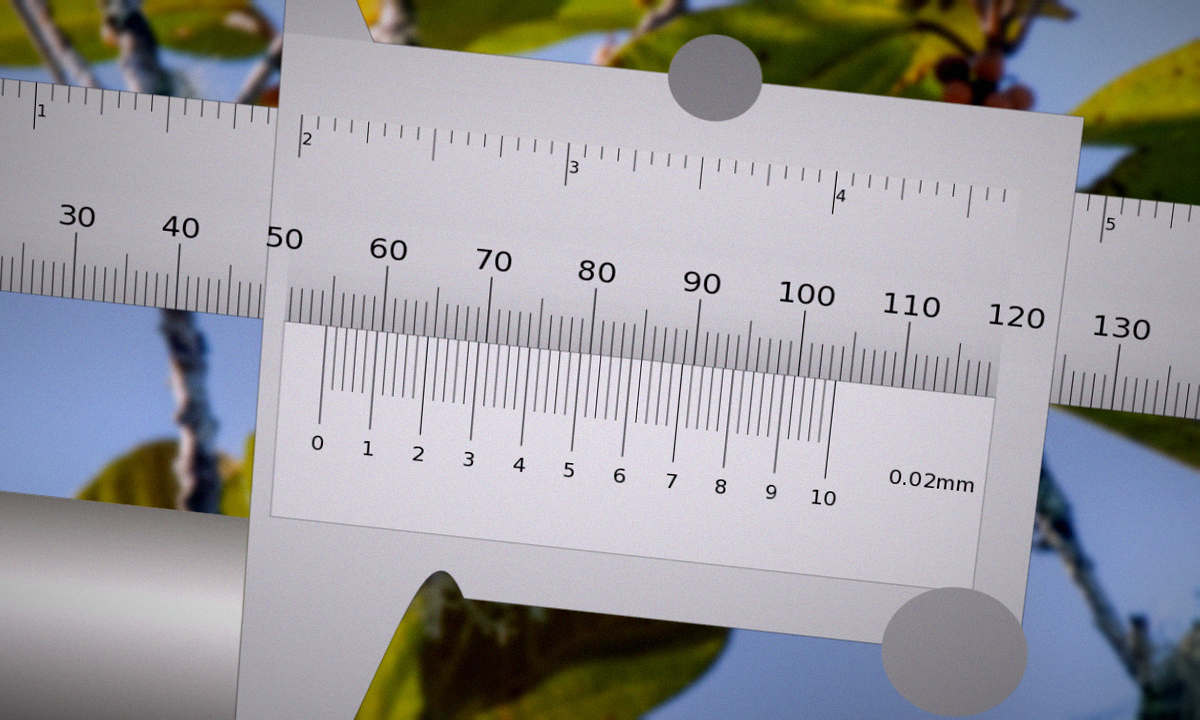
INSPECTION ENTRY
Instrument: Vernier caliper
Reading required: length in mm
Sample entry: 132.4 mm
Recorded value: 54.6 mm
